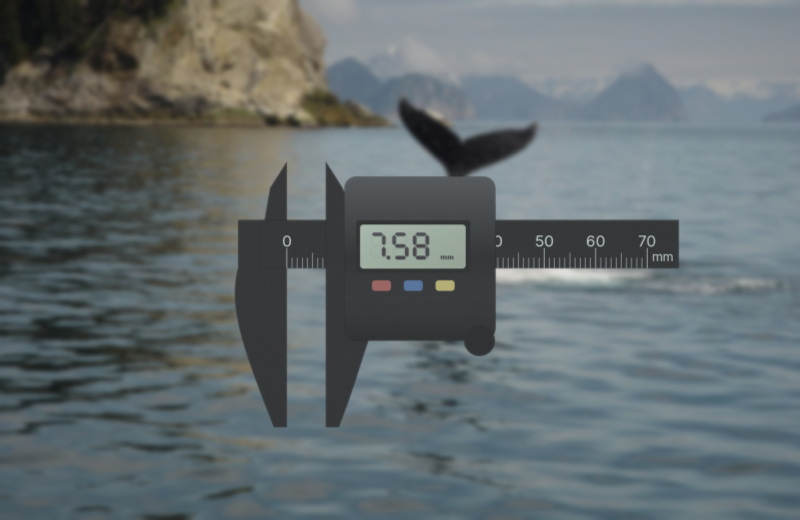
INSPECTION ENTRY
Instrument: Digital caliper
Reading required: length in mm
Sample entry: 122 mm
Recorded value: 7.58 mm
